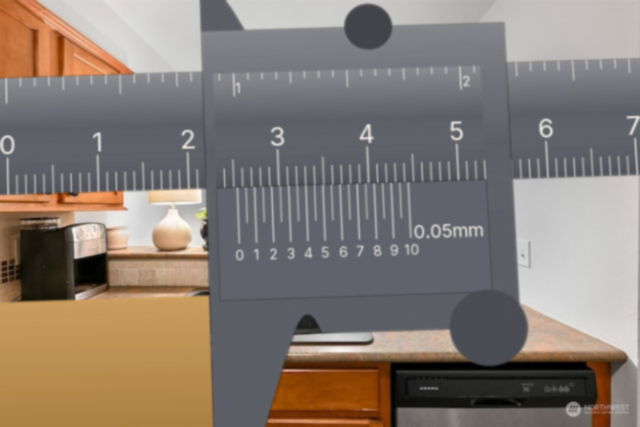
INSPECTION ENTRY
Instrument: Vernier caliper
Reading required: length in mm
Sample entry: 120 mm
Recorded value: 25.4 mm
